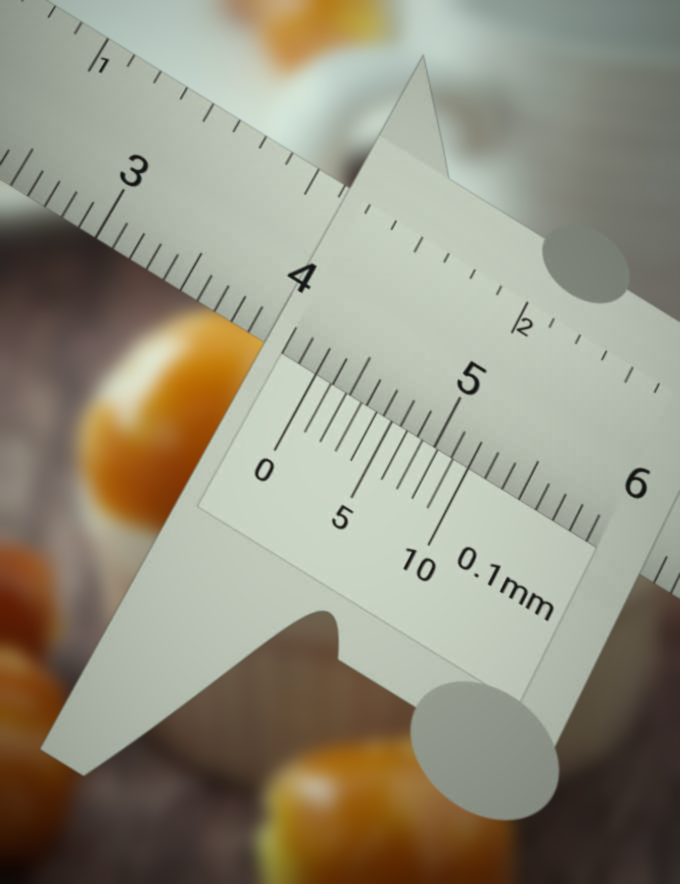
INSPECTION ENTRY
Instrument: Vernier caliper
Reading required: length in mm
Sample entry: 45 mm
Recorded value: 43.0 mm
